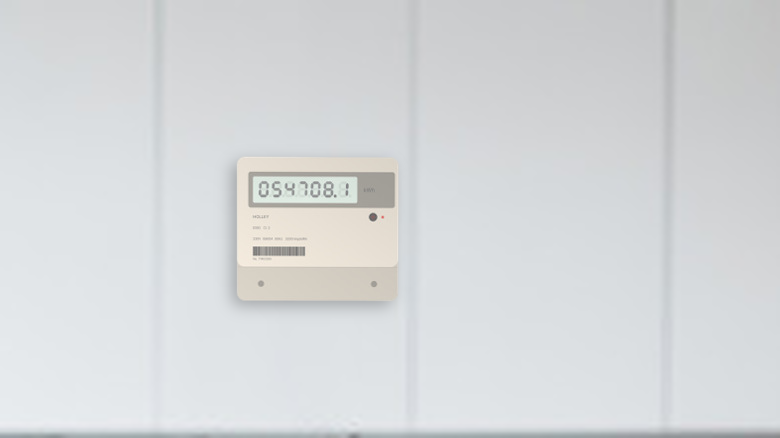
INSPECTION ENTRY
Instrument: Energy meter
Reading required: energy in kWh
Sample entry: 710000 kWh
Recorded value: 54708.1 kWh
